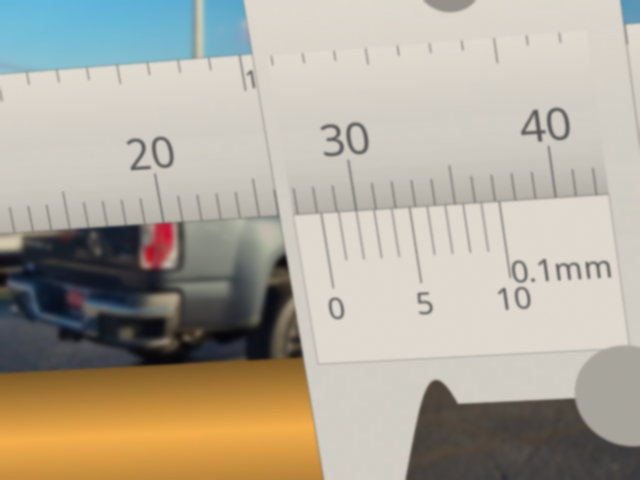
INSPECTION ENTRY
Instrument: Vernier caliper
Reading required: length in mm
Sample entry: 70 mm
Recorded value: 28.2 mm
